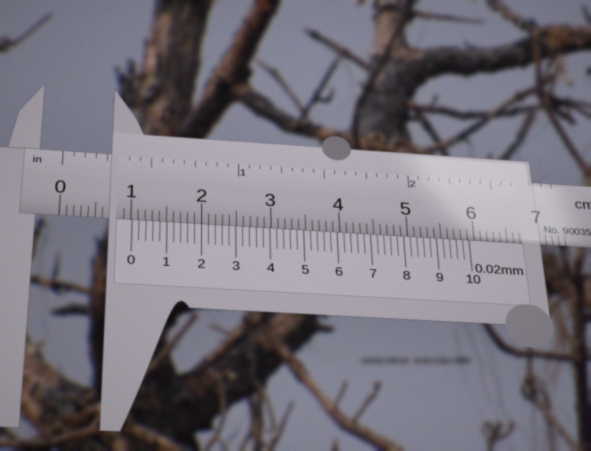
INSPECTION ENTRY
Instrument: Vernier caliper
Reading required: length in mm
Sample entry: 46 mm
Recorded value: 10.2 mm
